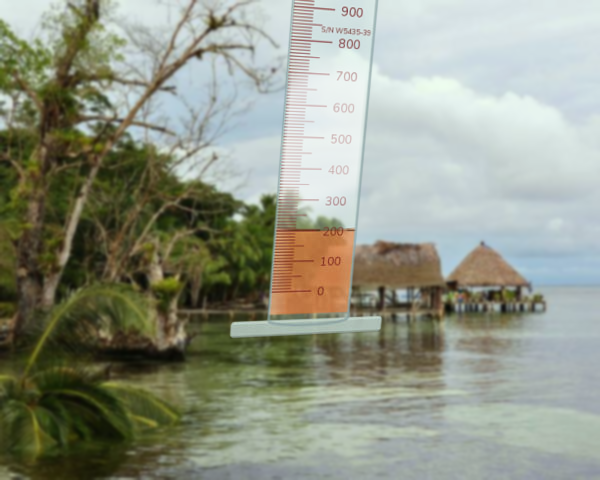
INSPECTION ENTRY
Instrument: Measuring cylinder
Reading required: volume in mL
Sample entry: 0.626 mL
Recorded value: 200 mL
